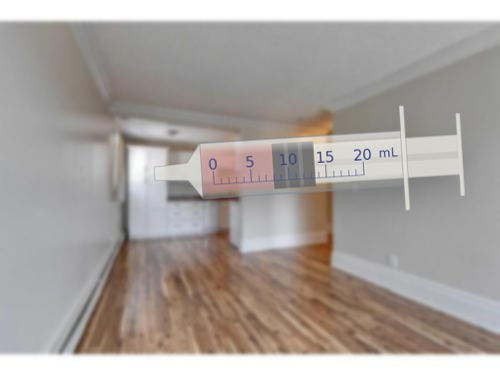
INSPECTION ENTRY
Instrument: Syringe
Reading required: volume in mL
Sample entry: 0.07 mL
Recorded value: 8 mL
